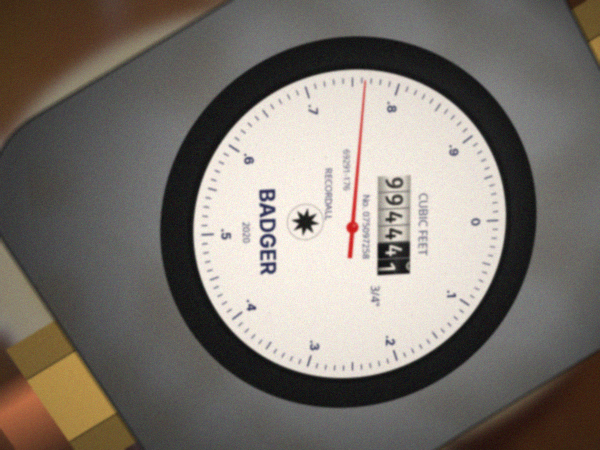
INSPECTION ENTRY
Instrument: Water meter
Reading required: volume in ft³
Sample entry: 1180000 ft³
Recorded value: 994440.76 ft³
